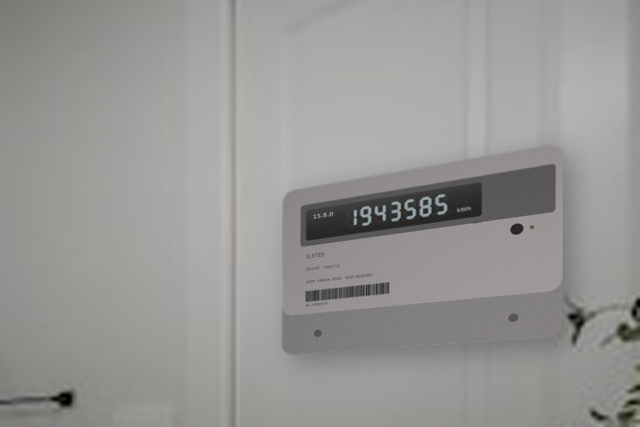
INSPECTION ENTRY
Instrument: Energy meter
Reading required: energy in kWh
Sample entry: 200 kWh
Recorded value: 1943585 kWh
